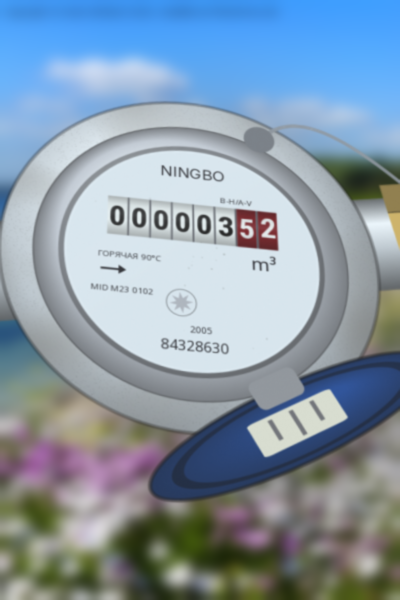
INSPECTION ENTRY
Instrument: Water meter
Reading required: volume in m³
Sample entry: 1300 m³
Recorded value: 3.52 m³
